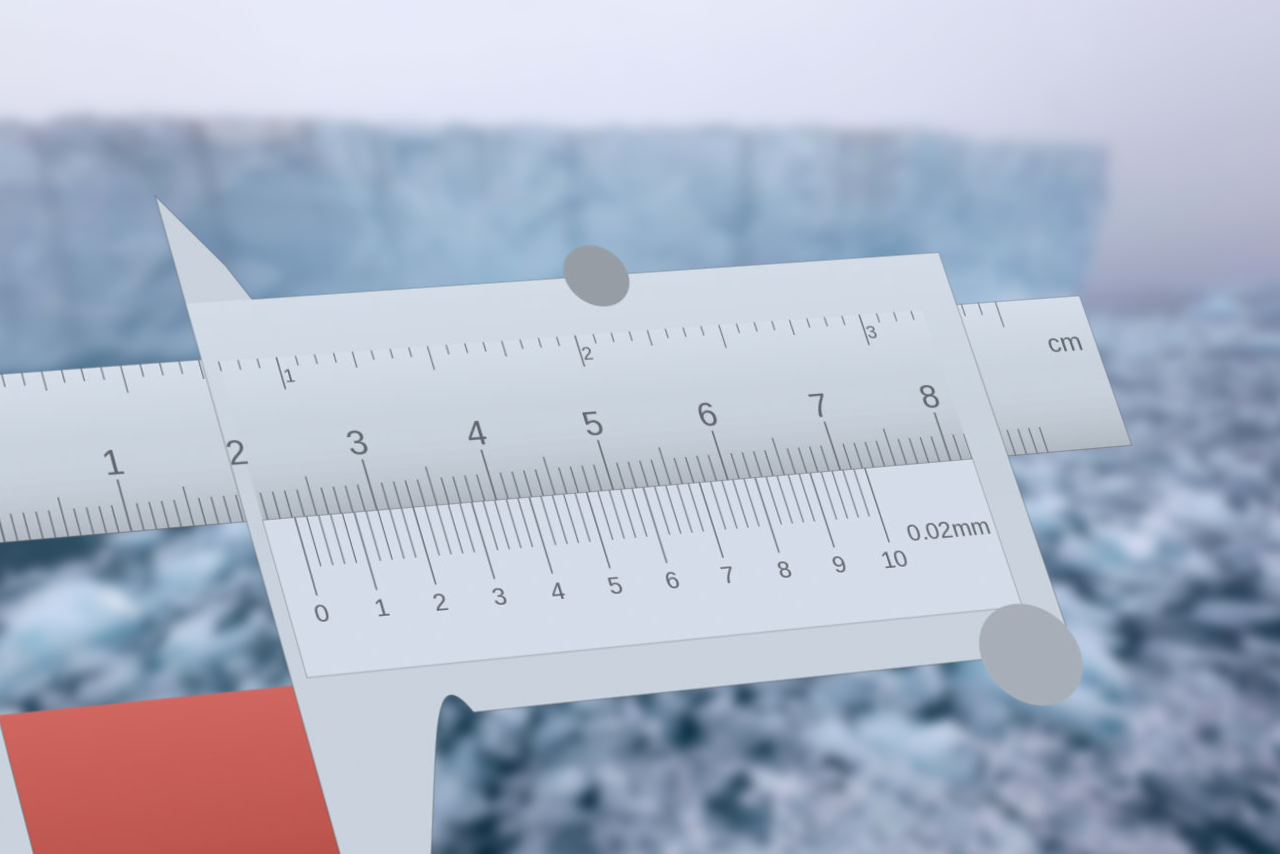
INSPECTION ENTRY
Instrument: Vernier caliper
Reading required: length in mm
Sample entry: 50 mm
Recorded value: 23.2 mm
